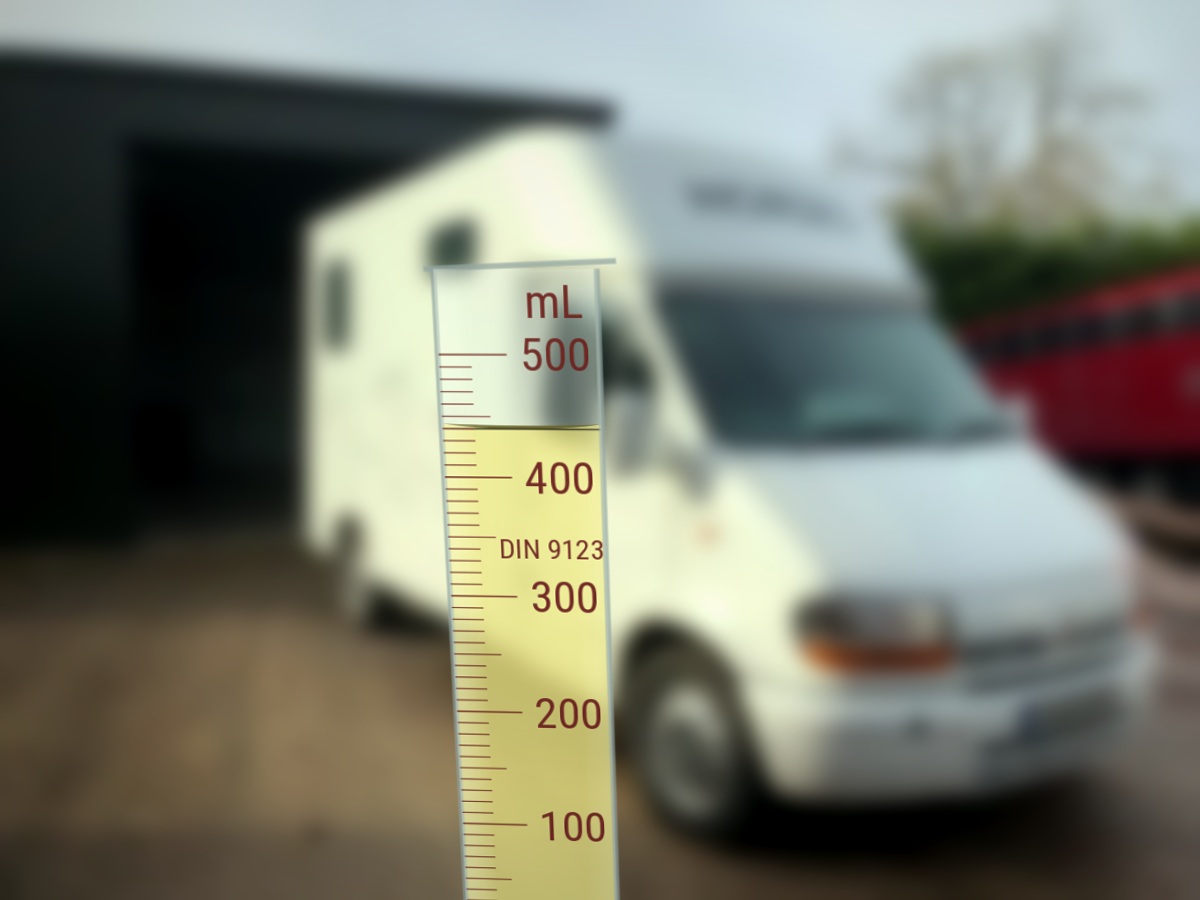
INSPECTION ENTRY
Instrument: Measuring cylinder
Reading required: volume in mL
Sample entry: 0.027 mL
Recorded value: 440 mL
